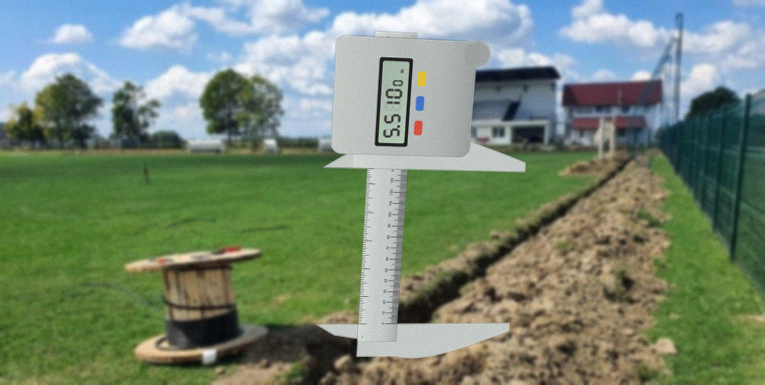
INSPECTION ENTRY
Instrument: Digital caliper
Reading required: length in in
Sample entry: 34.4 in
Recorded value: 5.5100 in
